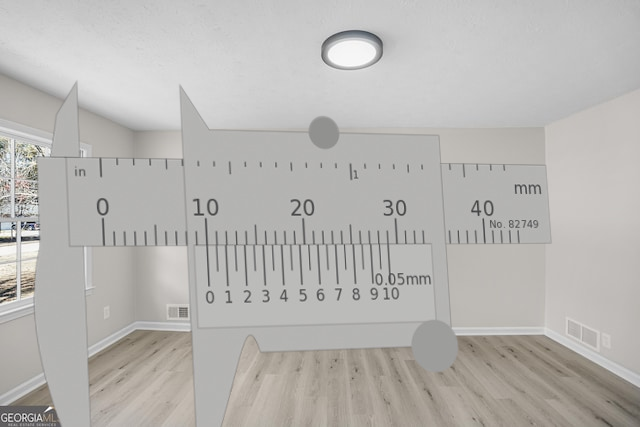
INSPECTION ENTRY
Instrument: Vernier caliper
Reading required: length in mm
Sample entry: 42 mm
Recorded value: 10.0 mm
